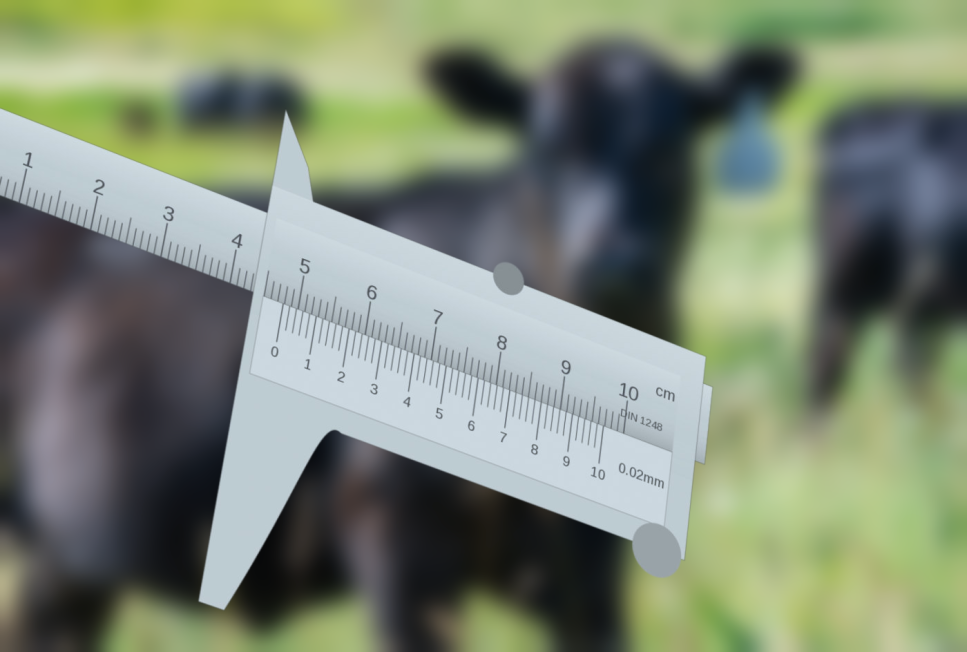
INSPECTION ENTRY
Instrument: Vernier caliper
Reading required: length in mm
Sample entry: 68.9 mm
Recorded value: 47.8 mm
